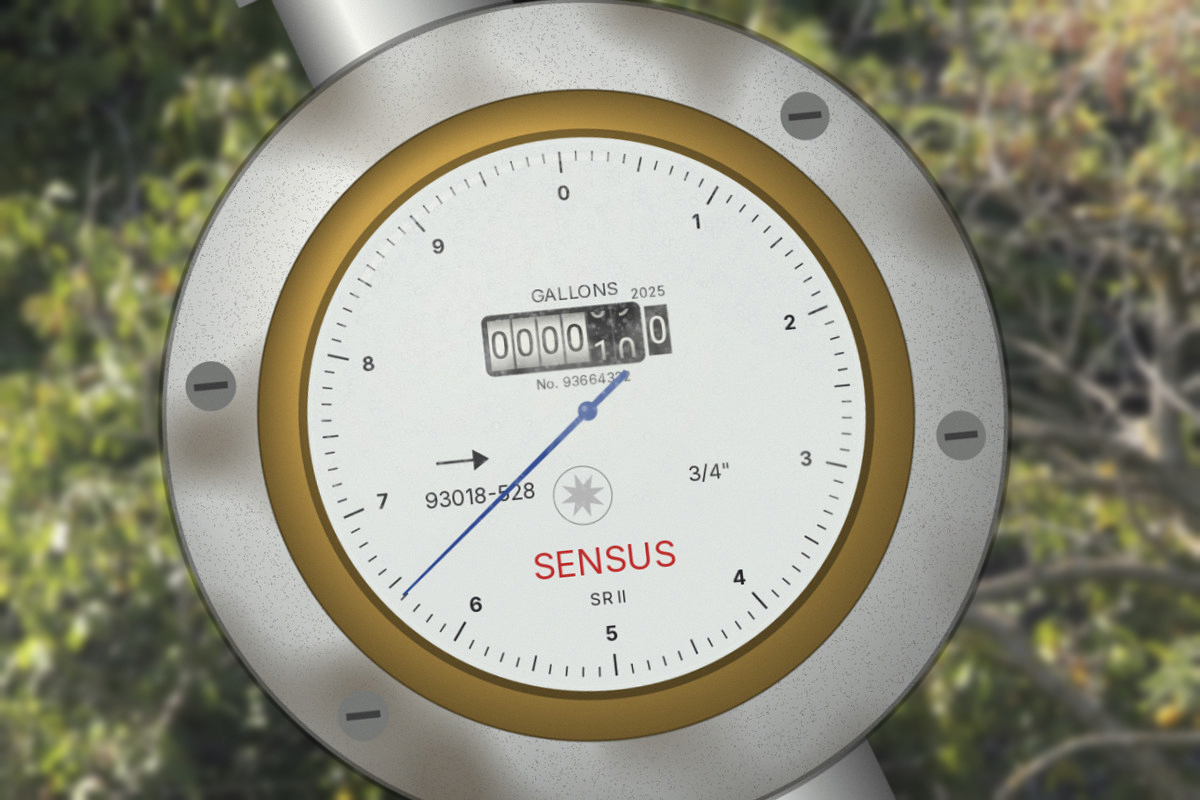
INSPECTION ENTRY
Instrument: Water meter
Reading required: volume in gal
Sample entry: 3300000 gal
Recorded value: 96.4 gal
